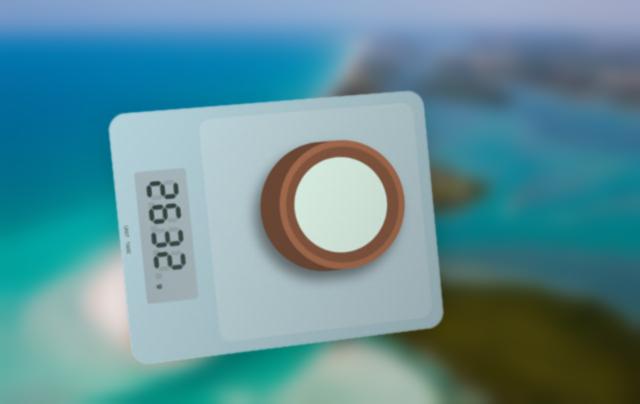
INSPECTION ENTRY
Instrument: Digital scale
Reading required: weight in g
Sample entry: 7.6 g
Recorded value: 2632 g
